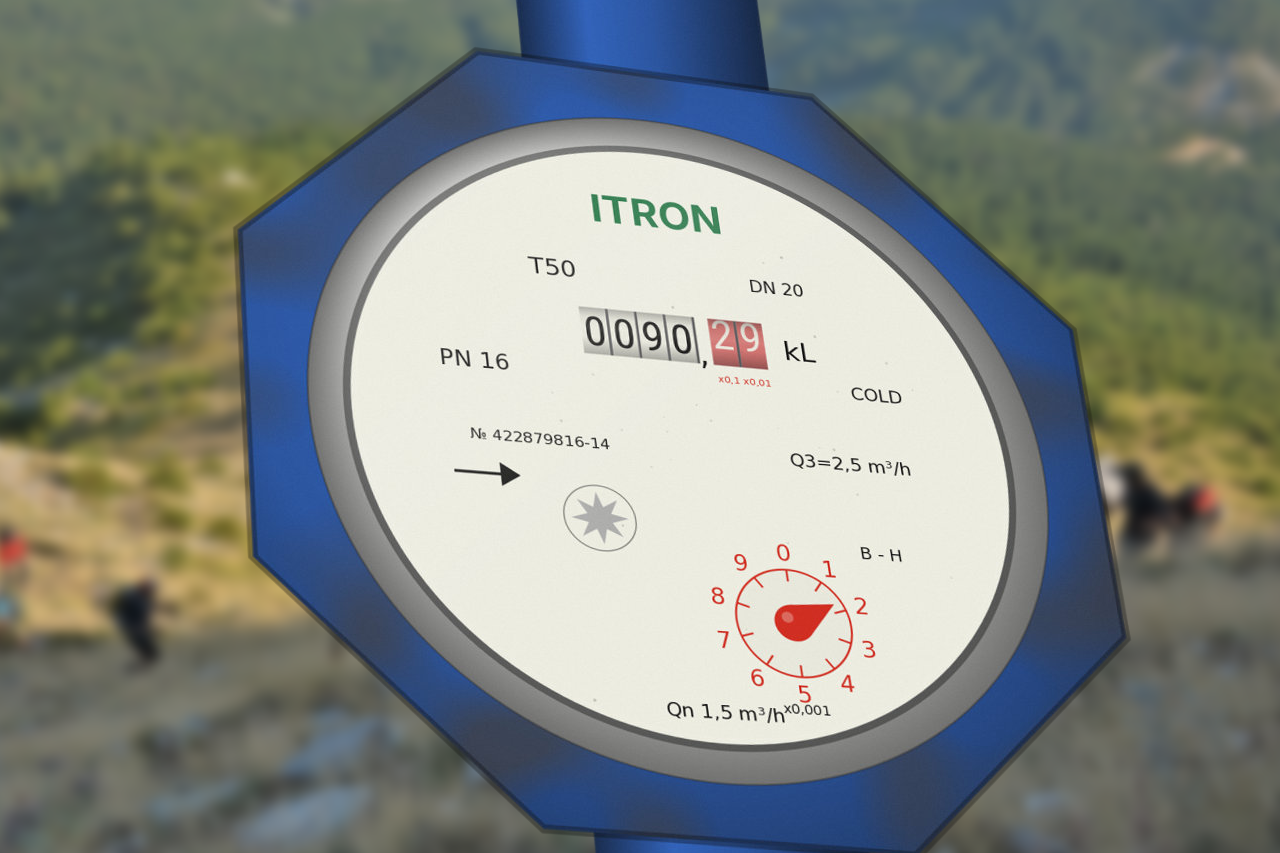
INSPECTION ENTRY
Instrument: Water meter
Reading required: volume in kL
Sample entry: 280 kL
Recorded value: 90.291 kL
